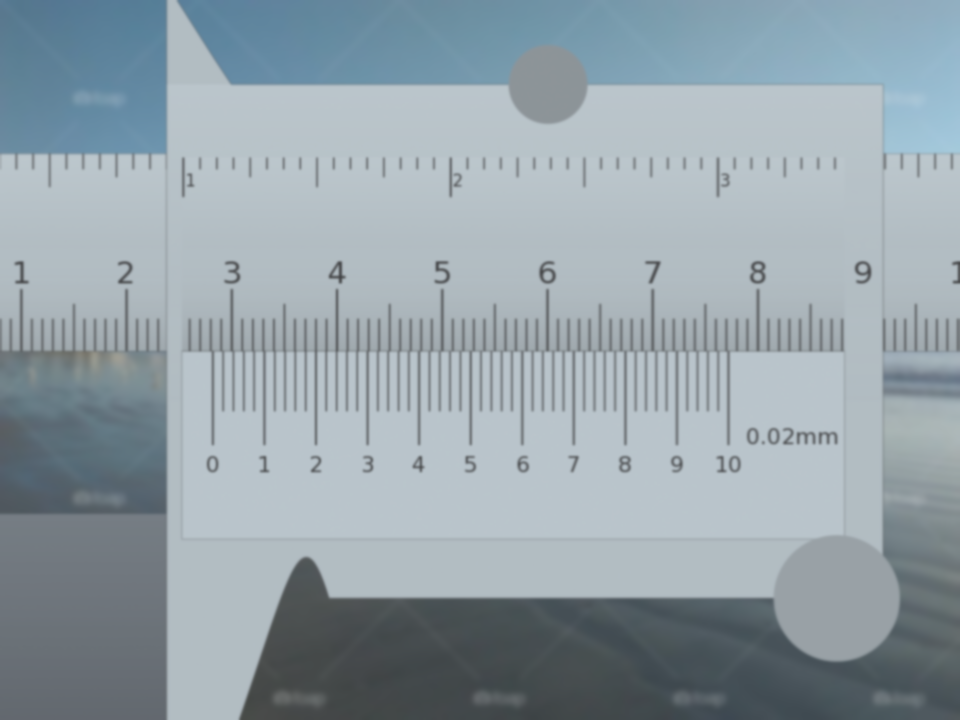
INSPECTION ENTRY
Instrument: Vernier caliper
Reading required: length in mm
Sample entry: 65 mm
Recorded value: 28.2 mm
